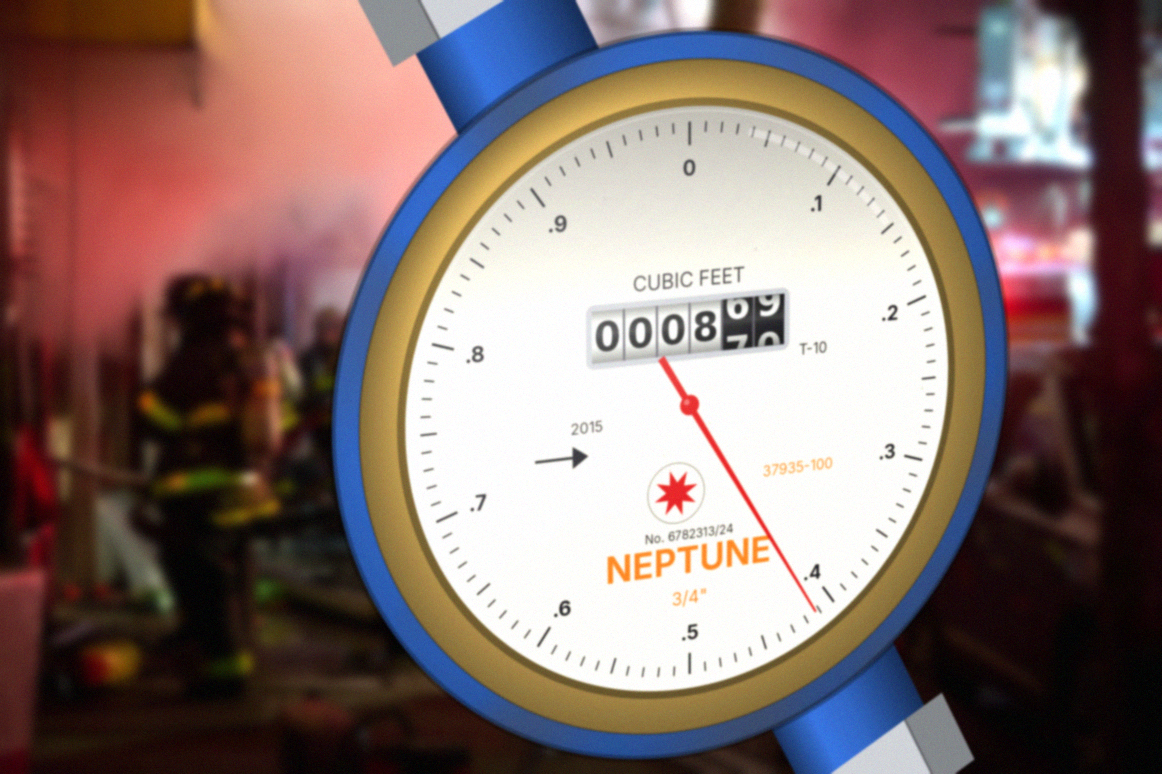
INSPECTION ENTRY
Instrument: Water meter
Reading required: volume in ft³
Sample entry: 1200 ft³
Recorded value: 869.41 ft³
